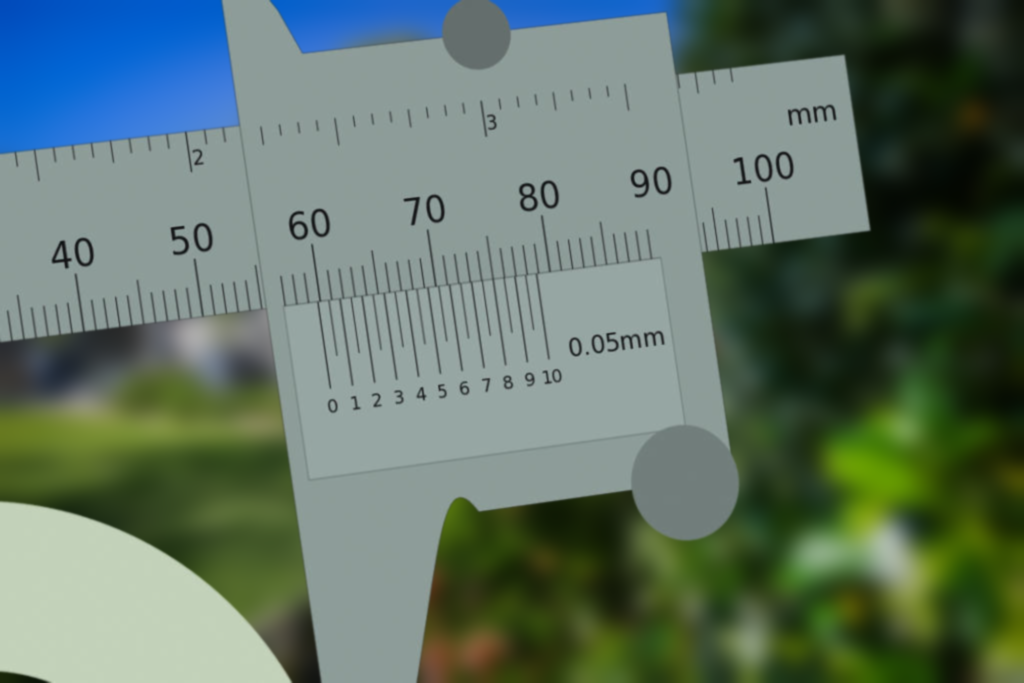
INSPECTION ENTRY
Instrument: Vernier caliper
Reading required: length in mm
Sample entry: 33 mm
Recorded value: 59.8 mm
